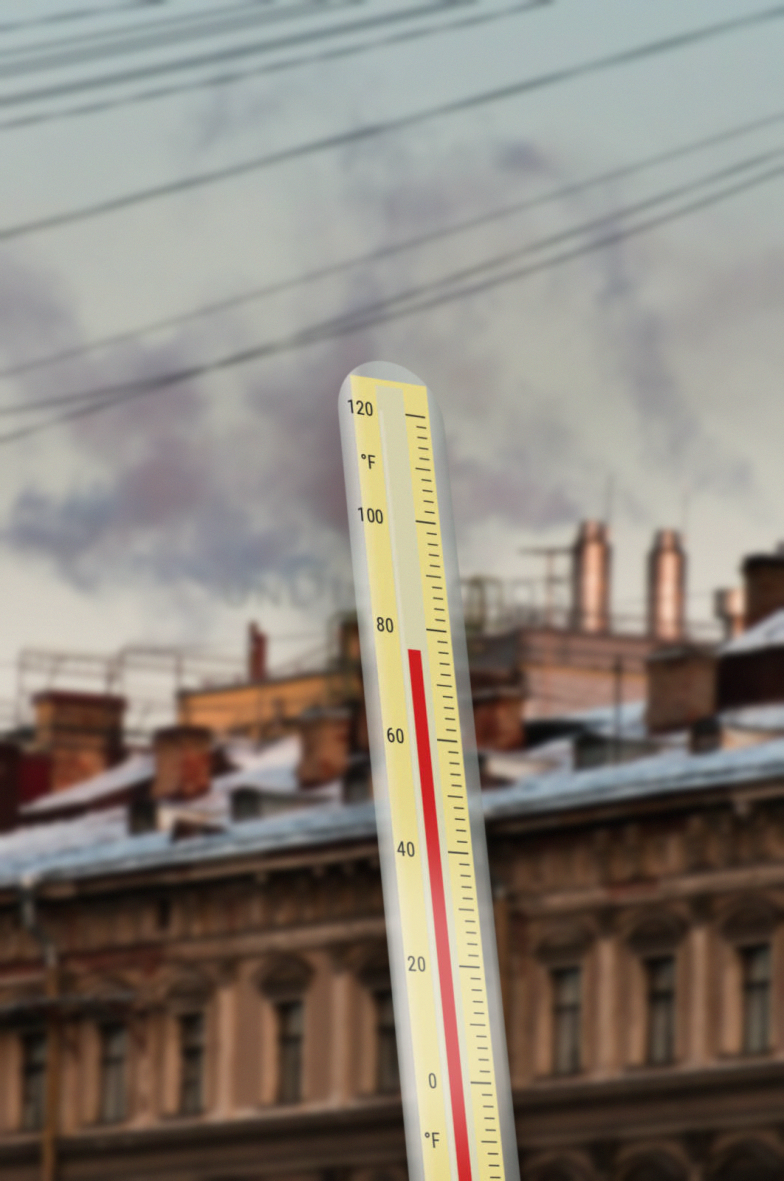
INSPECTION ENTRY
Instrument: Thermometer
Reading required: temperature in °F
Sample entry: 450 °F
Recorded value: 76 °F
